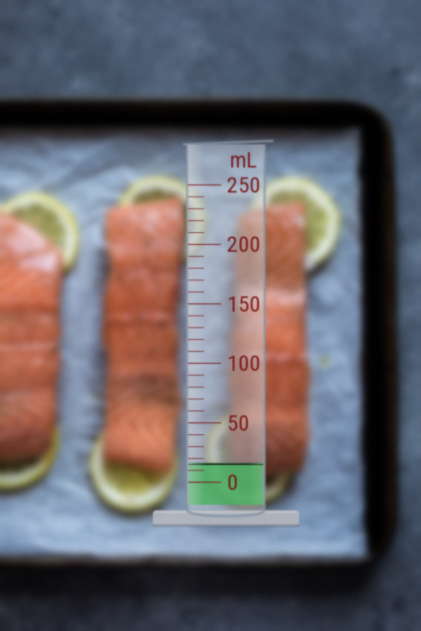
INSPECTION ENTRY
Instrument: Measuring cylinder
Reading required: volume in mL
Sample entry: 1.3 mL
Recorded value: 15 mL
